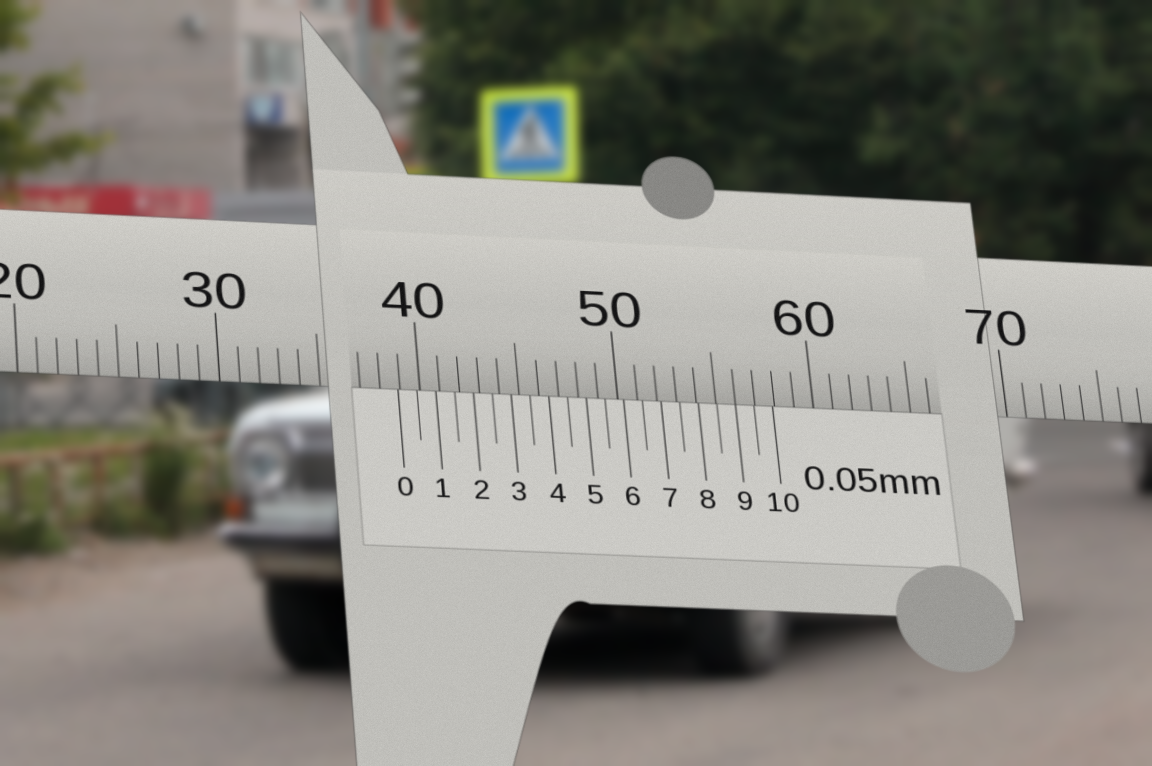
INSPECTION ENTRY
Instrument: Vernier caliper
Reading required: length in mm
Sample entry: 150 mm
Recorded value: 38.9 mm
